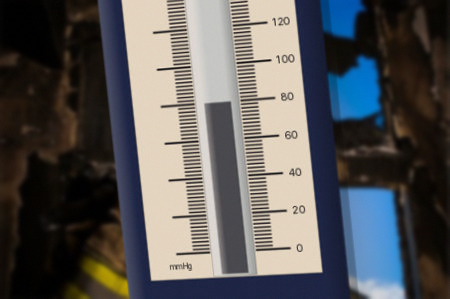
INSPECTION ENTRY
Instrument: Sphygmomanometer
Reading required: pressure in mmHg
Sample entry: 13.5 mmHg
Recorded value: 80 mmHg
